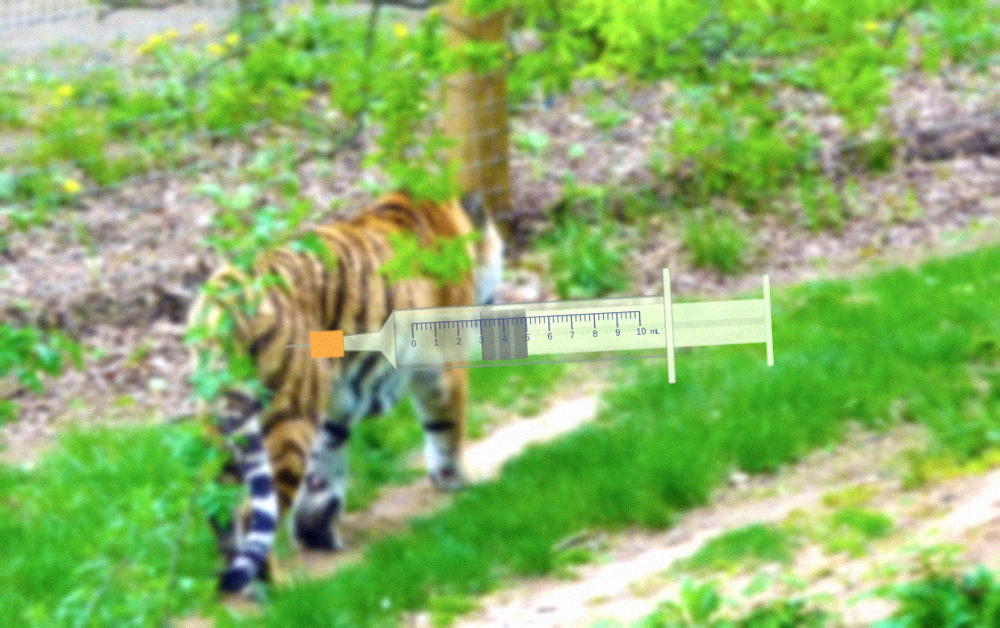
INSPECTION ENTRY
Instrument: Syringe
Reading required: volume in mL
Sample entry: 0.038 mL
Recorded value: 3 mL
